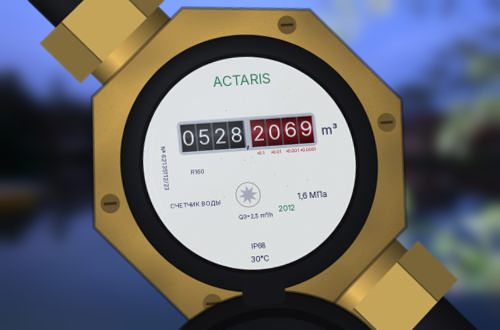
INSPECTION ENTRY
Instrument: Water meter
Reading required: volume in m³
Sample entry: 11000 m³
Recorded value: 528.2069 m³
